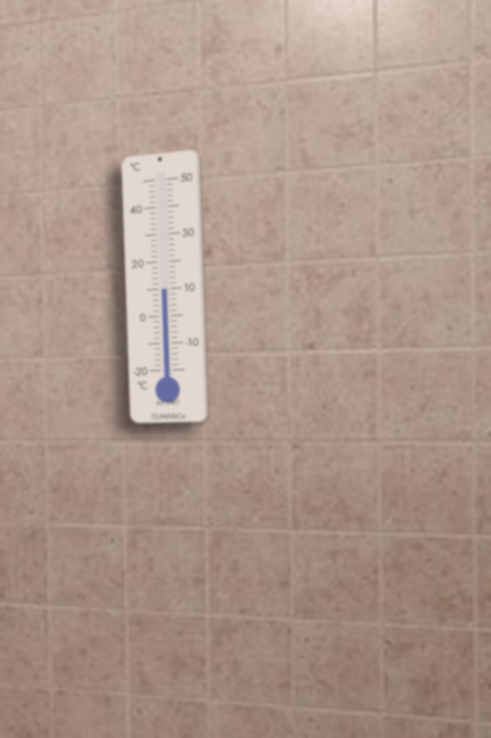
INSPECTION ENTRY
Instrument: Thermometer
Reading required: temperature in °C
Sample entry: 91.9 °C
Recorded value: 10 °C
